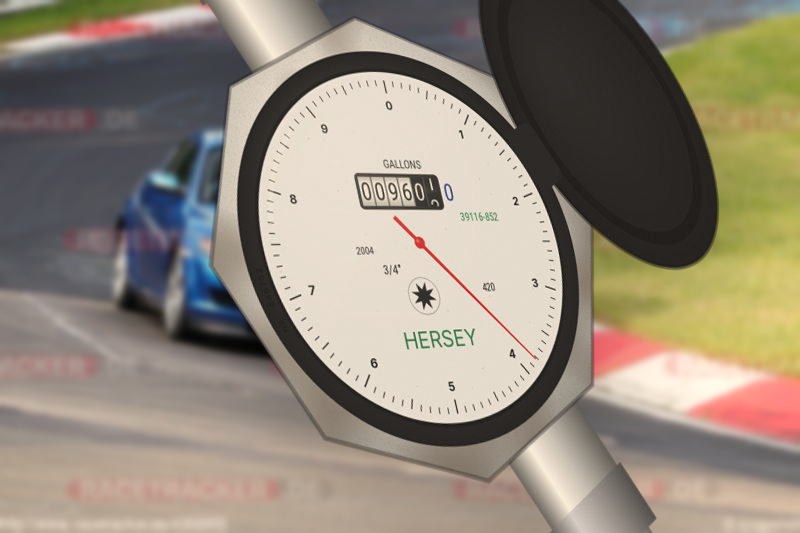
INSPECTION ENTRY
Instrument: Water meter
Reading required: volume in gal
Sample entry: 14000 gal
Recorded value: 96013.8 gal
